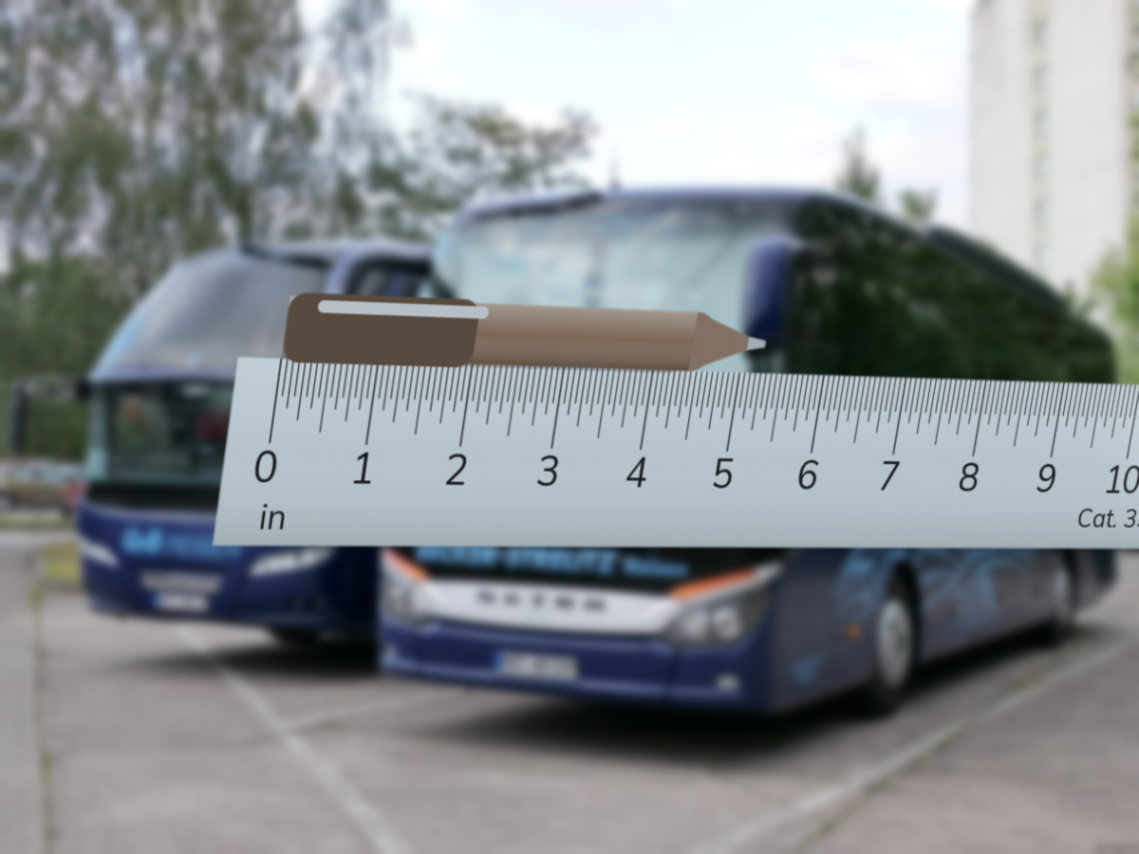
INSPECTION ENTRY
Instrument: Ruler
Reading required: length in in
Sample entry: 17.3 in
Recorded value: 5.25 in
